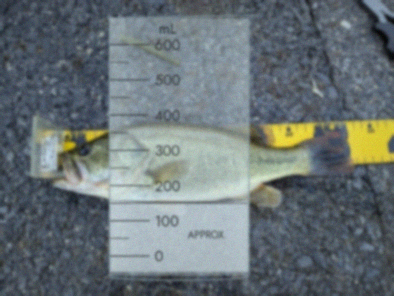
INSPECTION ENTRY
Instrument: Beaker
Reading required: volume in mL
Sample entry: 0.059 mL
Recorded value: 150 mL
